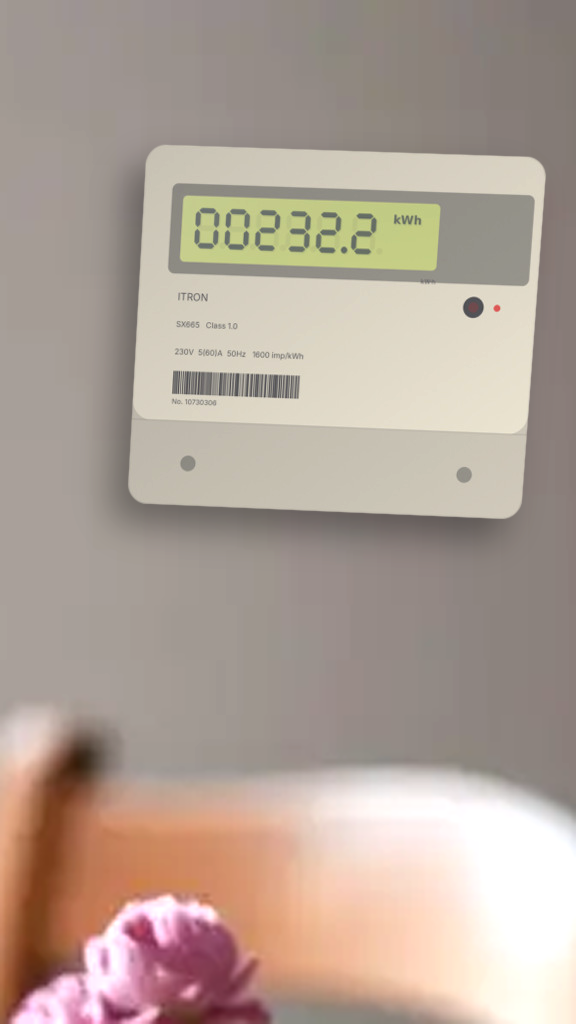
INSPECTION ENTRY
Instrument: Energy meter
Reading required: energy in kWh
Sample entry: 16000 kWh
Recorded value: 232.2 kWh
